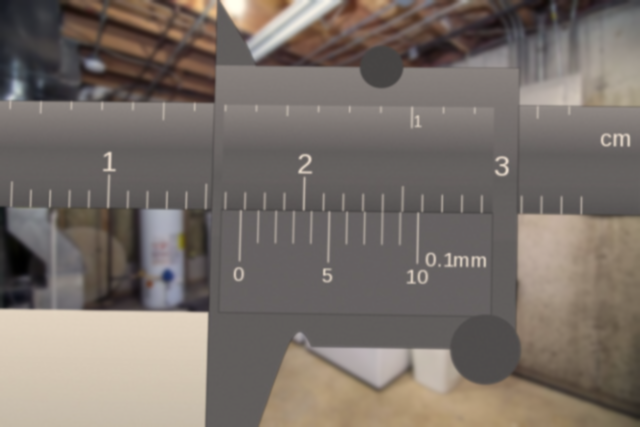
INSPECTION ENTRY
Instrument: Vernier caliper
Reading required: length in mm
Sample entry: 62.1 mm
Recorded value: 16.8 mm
